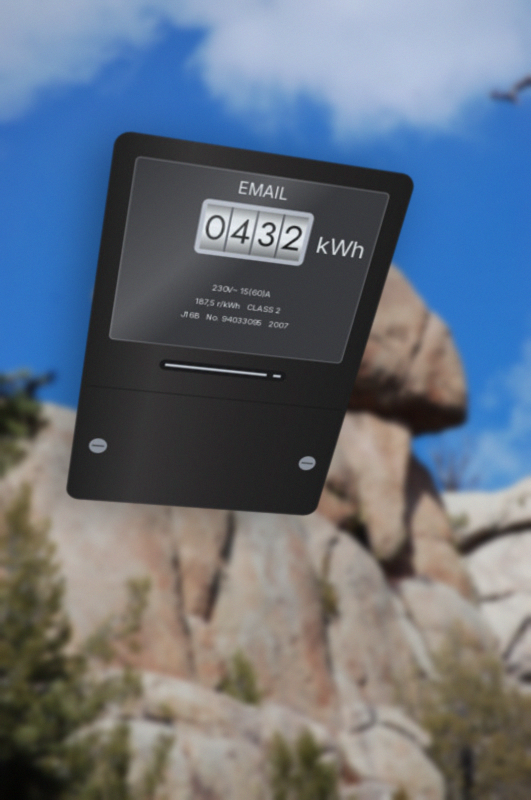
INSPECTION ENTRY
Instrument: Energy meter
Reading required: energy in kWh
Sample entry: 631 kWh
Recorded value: 432 kWh
